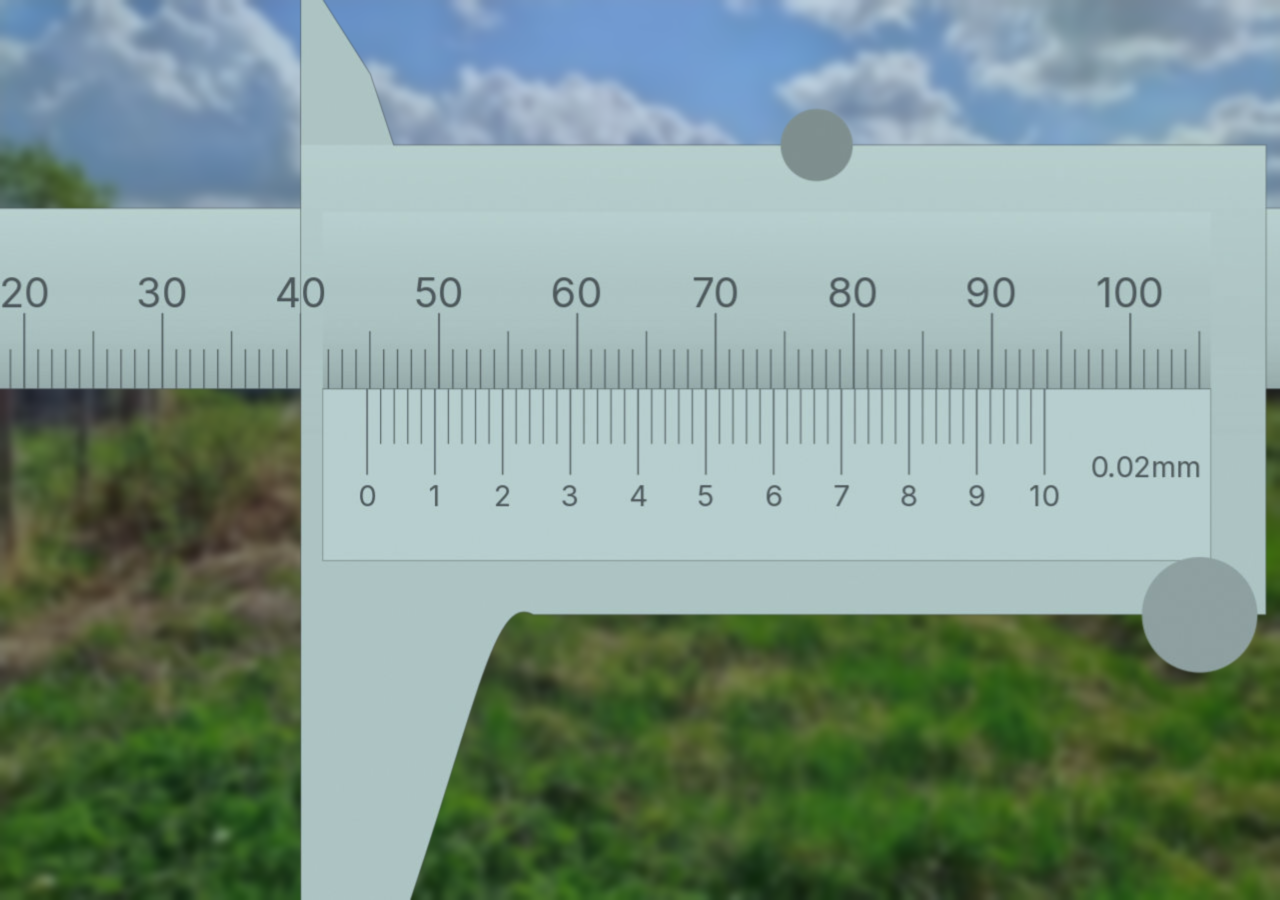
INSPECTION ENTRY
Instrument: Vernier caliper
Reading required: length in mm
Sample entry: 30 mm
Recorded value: 44.8 mm
